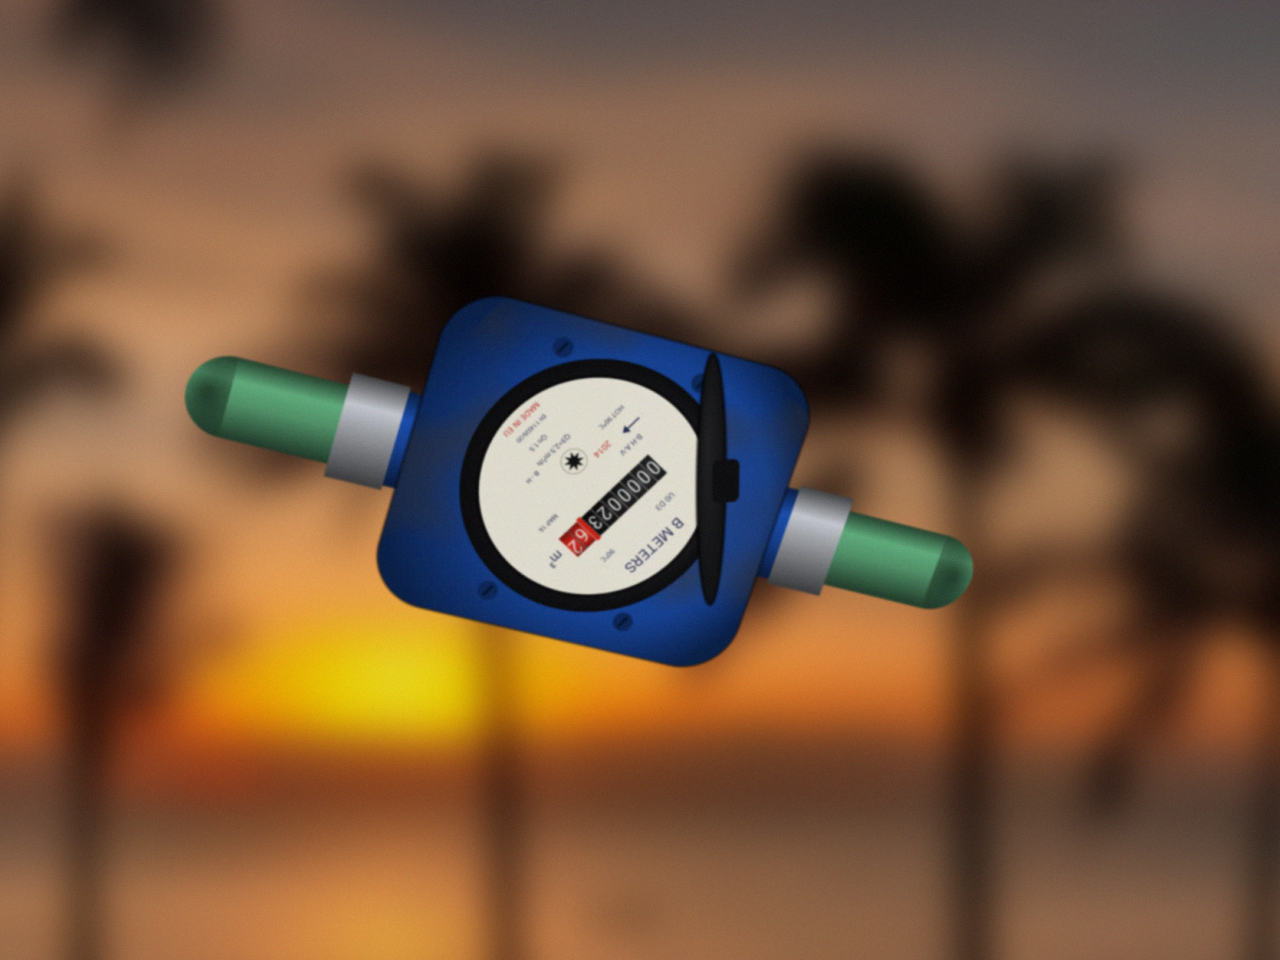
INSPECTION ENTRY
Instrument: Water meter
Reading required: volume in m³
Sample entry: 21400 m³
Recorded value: 23.62 m³
